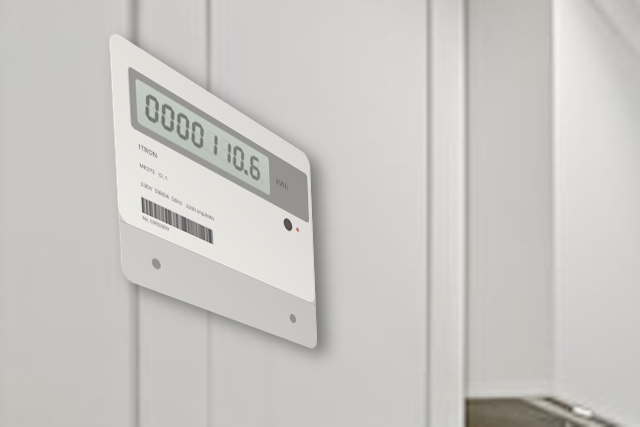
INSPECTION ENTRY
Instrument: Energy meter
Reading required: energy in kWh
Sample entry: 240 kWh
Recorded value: 110.6 kWh
